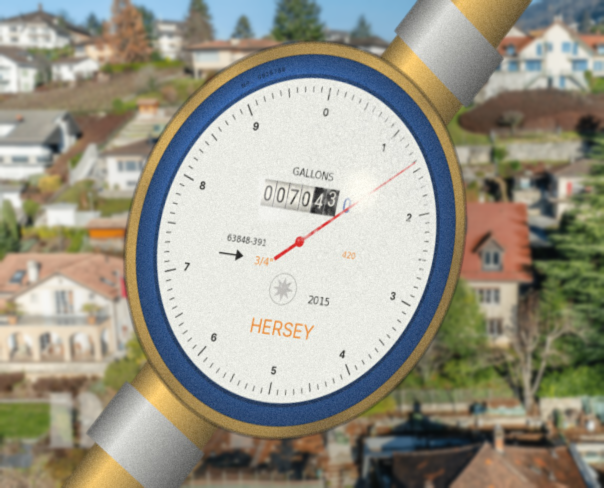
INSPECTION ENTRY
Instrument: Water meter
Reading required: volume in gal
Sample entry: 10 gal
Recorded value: 70431.4 gal
